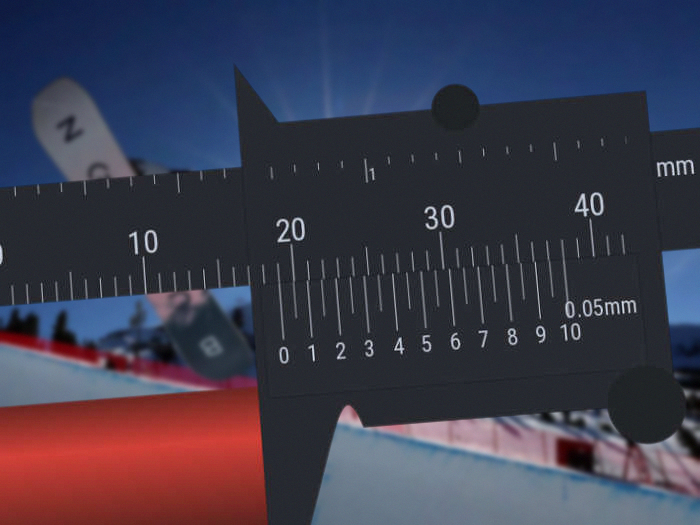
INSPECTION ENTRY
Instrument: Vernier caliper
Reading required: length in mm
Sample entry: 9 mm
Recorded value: 19.0 mm
